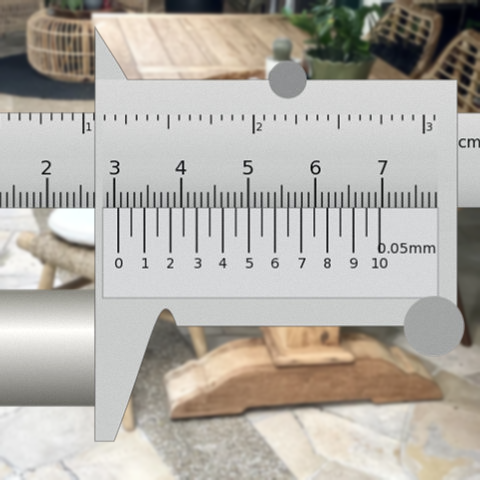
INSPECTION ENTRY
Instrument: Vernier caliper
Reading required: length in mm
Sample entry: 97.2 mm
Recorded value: 30.6 mm
